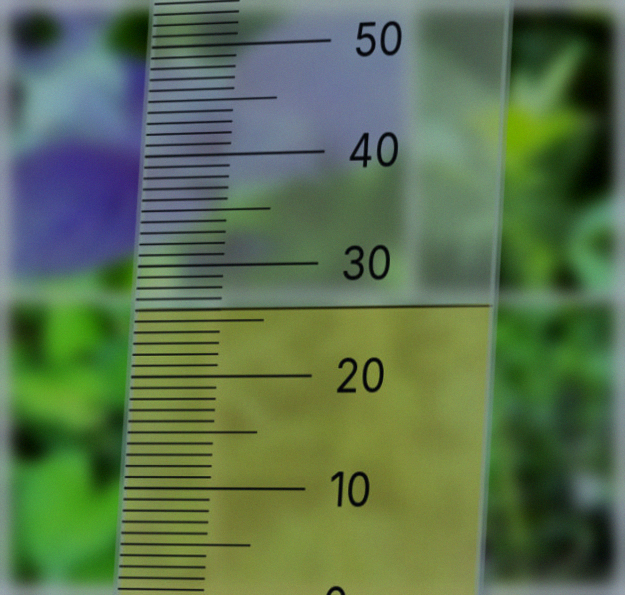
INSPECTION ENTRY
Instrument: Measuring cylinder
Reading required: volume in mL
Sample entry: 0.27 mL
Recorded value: 26 mL
